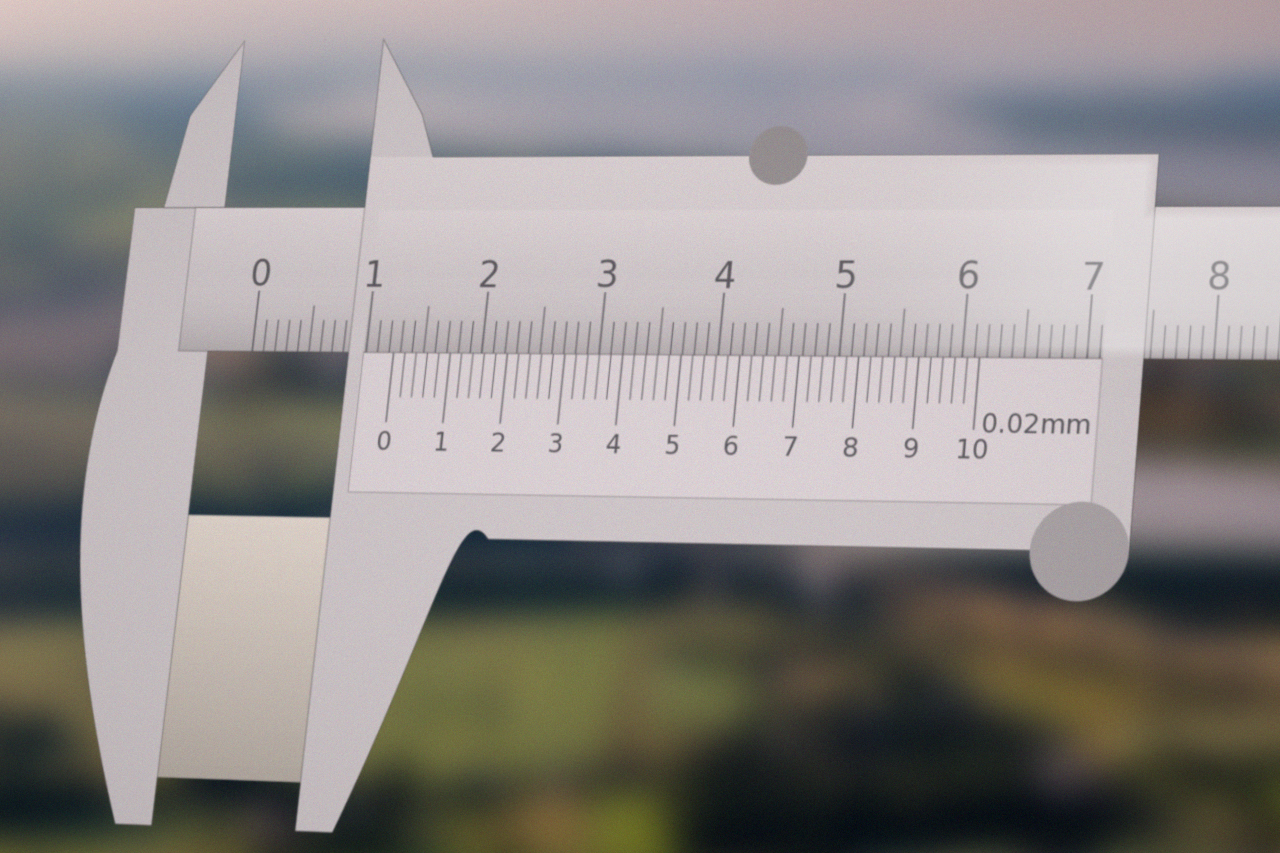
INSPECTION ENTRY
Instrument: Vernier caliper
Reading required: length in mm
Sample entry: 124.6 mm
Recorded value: 12.4 mm
